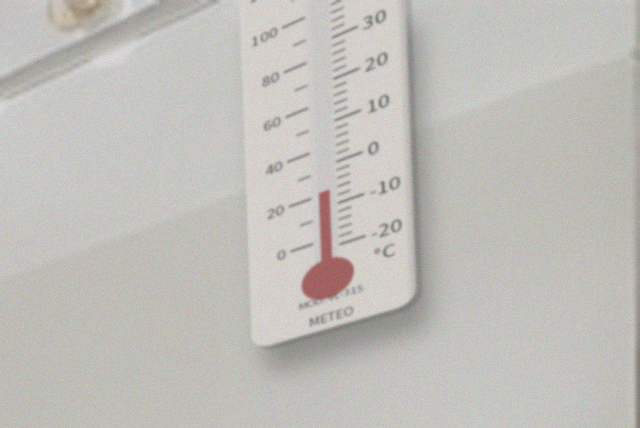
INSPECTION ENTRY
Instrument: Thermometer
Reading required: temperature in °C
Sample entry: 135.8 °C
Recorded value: -6 °C
